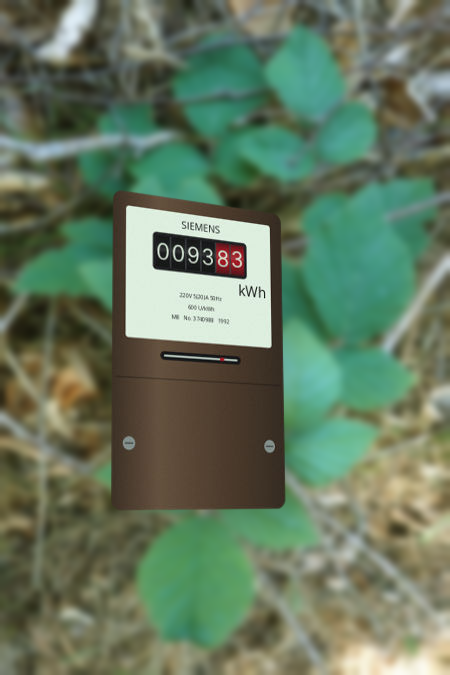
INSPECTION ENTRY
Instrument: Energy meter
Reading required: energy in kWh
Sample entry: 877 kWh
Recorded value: 93.83 kWh
